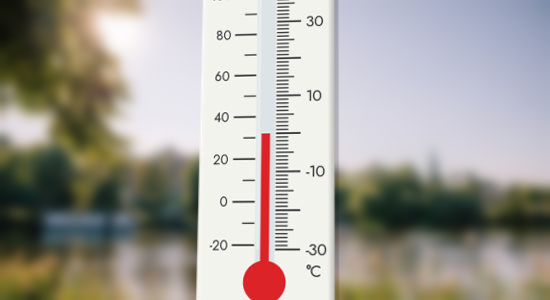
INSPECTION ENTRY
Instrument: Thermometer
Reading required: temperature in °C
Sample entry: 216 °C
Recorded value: 0 °C
